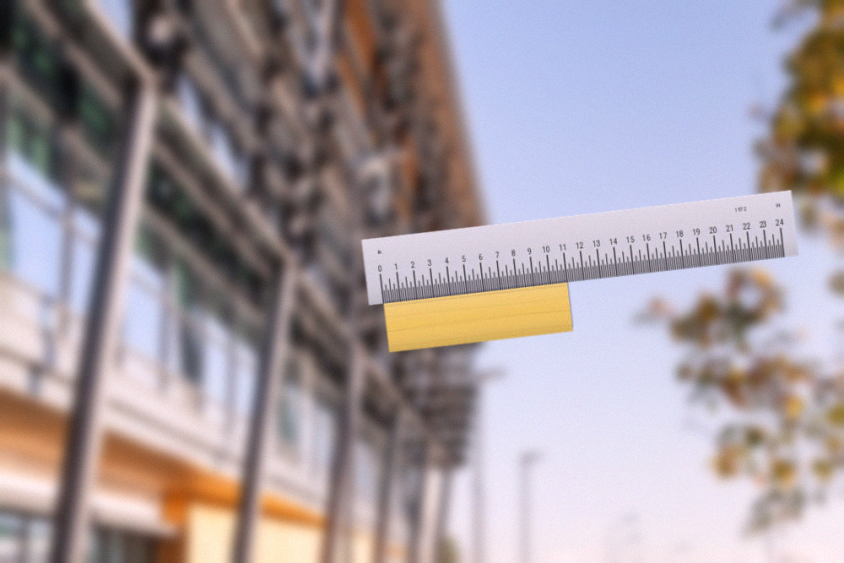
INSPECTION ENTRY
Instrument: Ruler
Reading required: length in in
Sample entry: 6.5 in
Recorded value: 11 in
